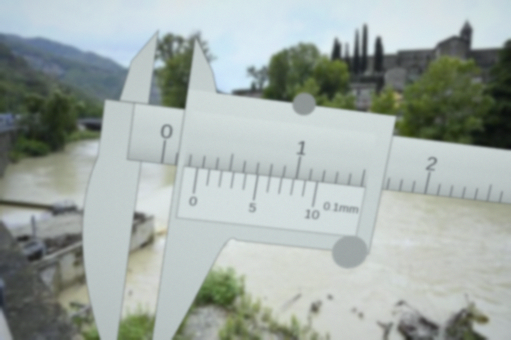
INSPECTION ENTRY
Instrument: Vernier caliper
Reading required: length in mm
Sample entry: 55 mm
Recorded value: 2.6 mm
